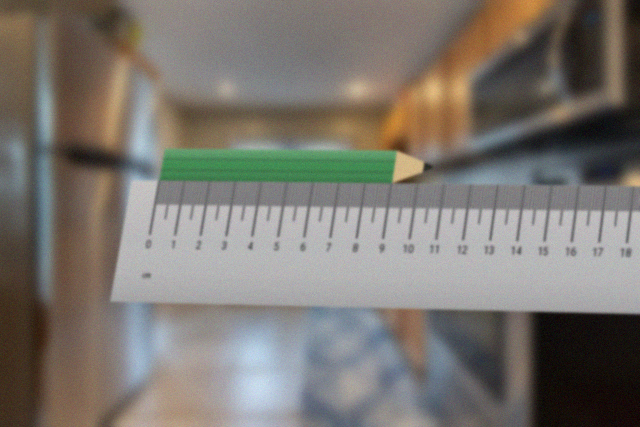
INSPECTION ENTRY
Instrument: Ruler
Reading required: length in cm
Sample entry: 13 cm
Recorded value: 10.5 cm
